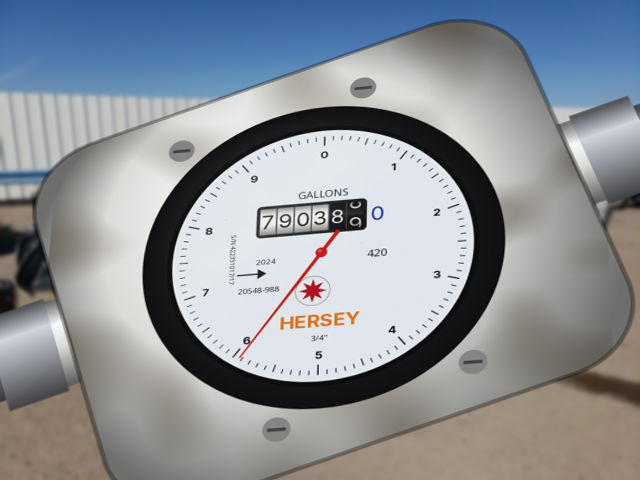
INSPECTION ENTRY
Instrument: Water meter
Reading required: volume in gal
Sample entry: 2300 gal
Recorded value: 7903885.9 gal
